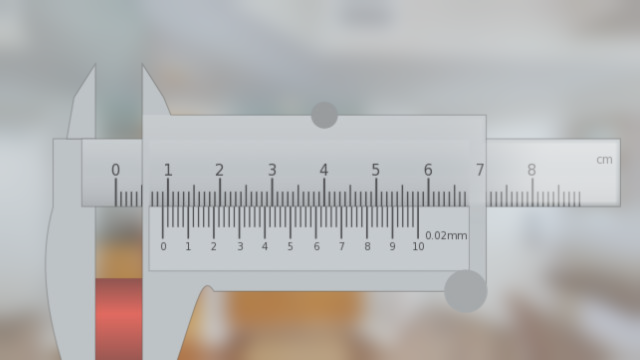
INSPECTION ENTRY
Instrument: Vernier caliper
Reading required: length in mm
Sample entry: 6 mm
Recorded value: 9.0 mm
